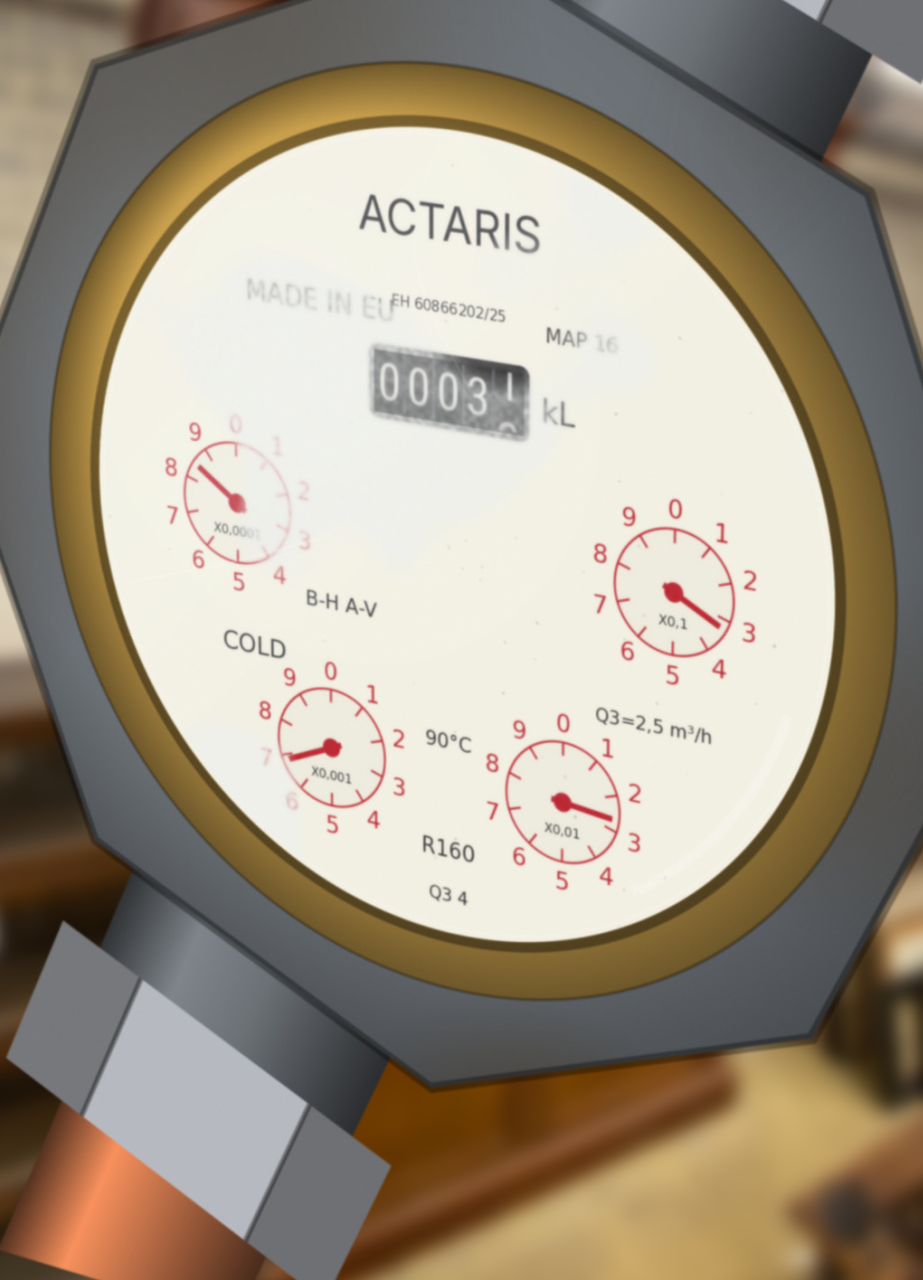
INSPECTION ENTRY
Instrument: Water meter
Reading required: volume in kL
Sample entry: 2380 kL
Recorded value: 31.3268 kL
